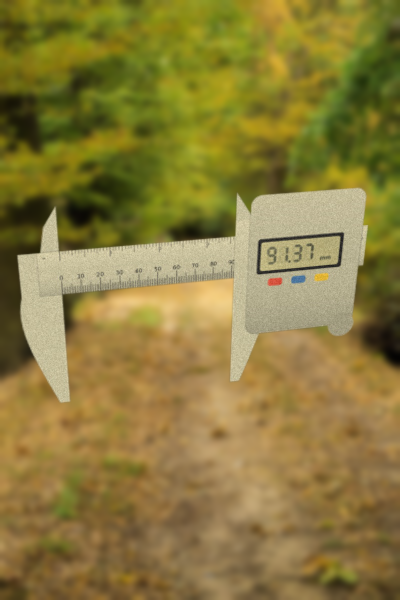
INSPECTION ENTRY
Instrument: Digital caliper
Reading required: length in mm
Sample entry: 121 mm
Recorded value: 91.37 mm
